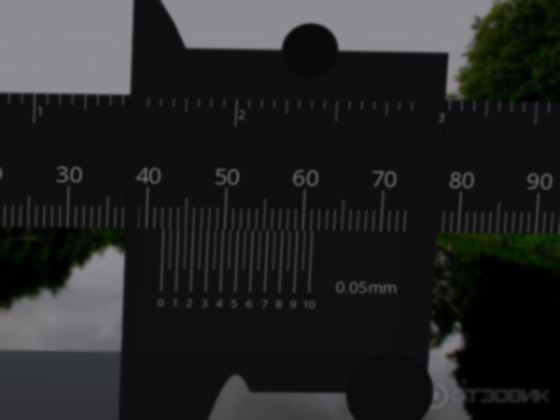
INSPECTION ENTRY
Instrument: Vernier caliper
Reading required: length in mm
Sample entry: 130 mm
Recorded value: 42.2 mm
